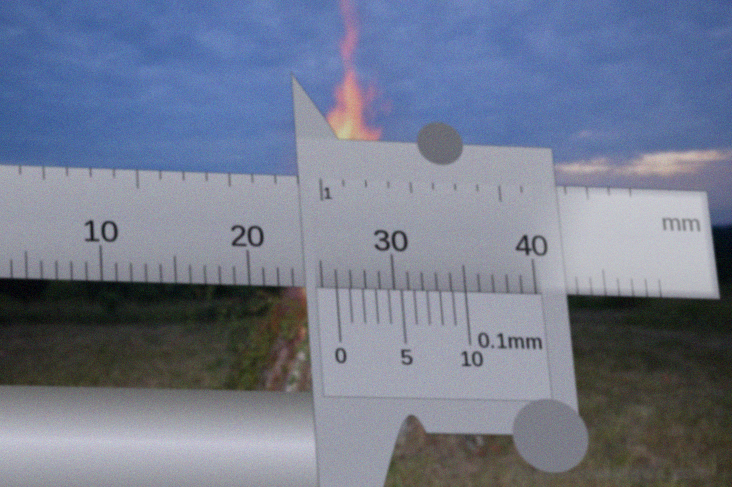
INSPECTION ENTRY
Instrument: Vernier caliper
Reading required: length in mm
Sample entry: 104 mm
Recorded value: 26.0 mm
